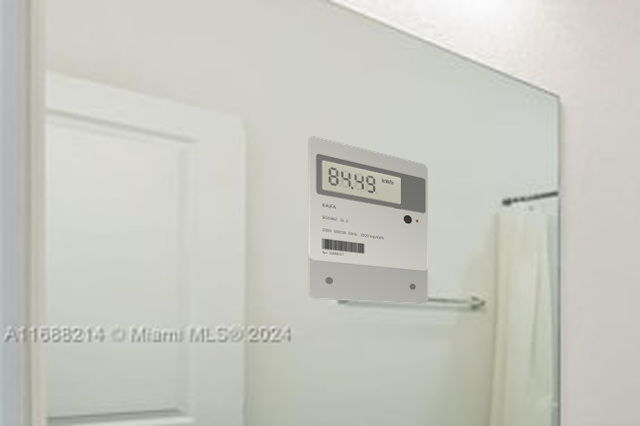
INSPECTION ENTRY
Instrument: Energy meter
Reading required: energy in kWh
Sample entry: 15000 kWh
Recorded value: 84.49 kWh
